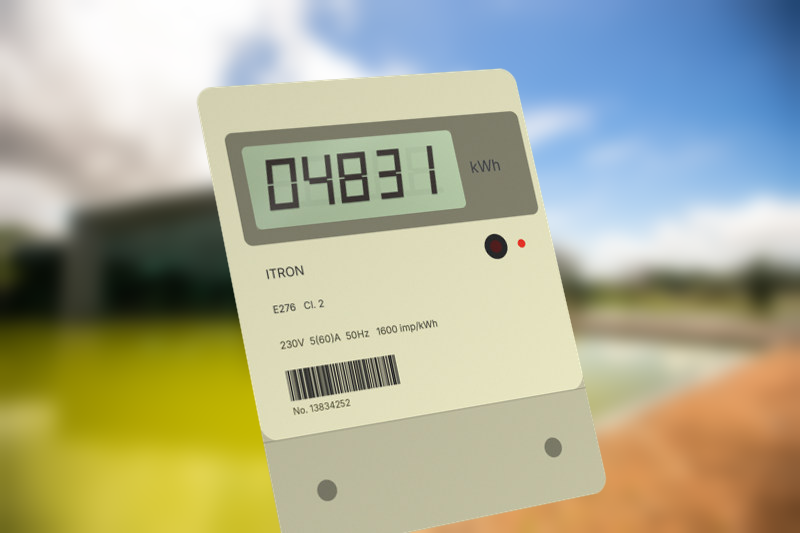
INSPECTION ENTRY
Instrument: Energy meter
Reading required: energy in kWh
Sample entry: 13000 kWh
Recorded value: 4831 kWh
